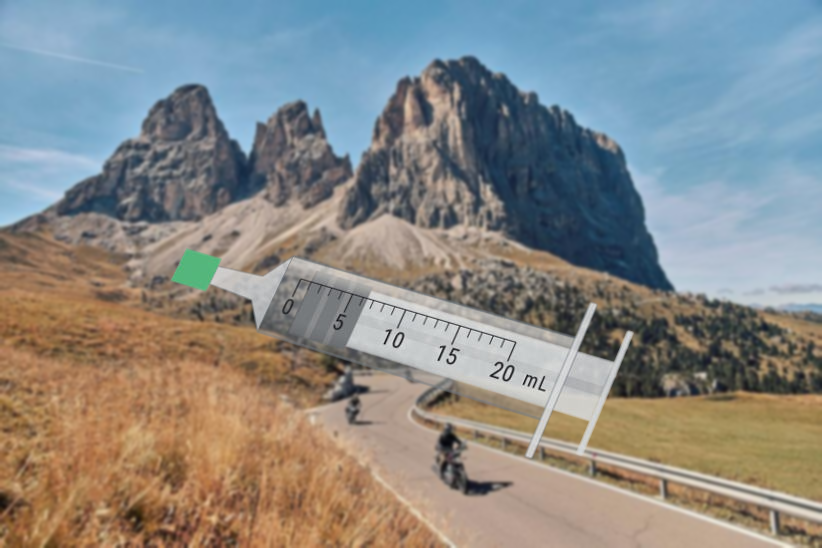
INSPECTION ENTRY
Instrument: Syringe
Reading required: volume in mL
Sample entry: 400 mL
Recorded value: 1 mL
